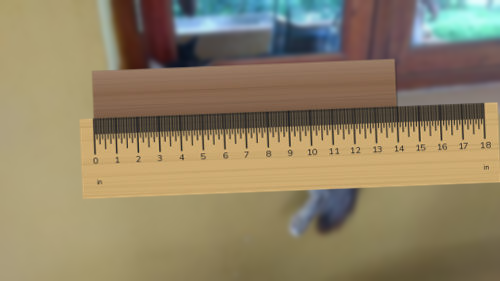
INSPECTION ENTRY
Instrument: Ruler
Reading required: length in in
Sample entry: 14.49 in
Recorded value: 14 in
